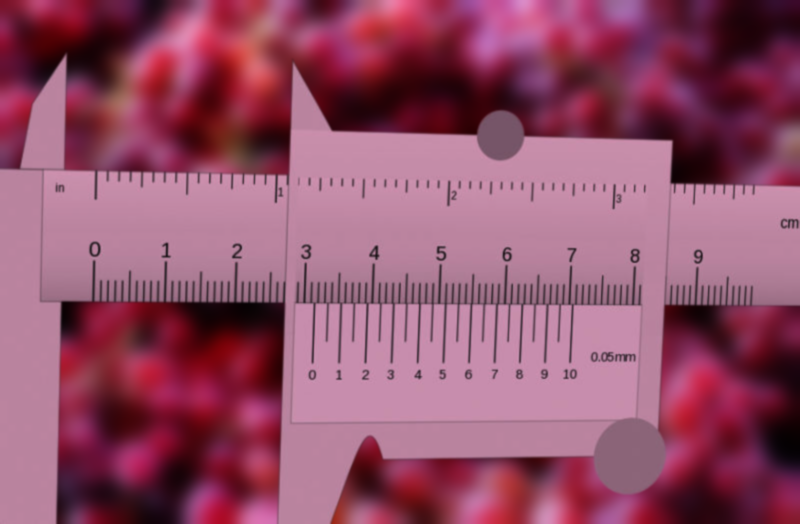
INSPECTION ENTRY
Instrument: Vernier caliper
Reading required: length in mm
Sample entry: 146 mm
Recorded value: 31.5 mm
